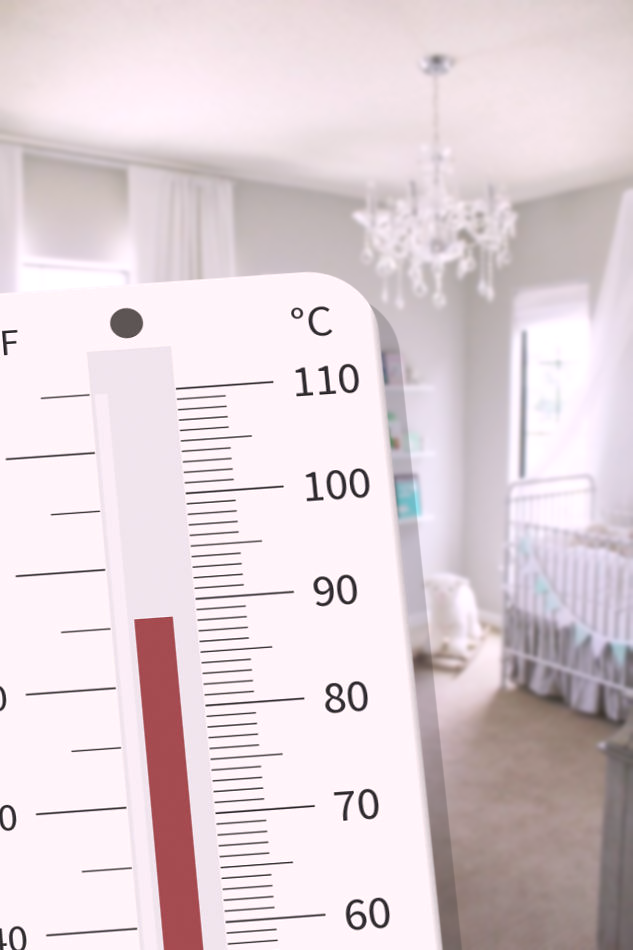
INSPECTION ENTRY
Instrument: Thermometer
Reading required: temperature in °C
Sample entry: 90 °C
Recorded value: 88.5 °C
